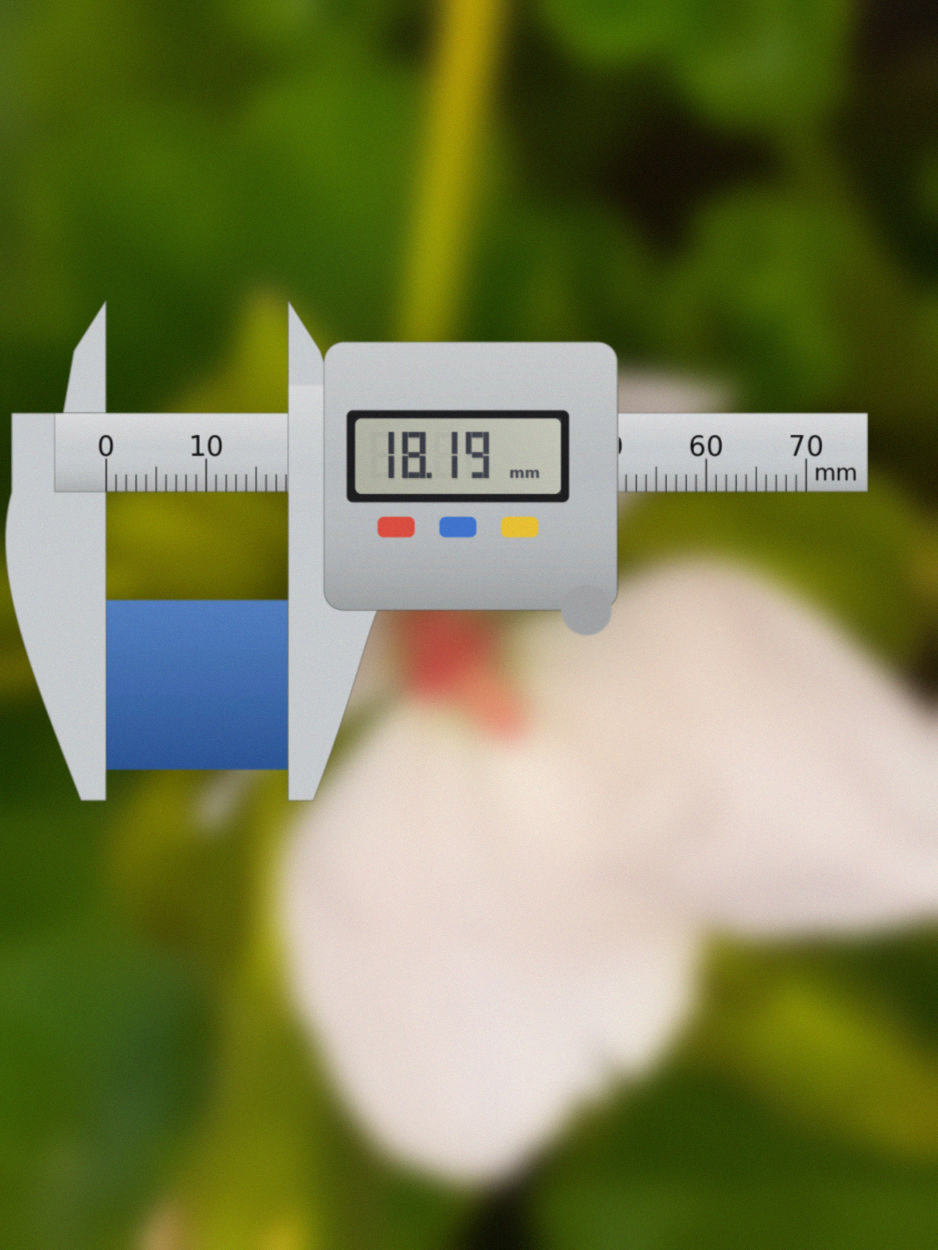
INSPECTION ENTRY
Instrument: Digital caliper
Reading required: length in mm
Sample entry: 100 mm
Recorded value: 18.19 mm
